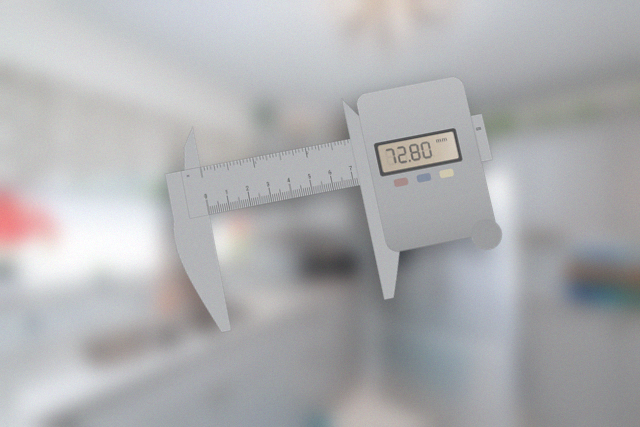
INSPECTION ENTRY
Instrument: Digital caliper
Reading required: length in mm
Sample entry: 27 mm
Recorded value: 72.80 mm
